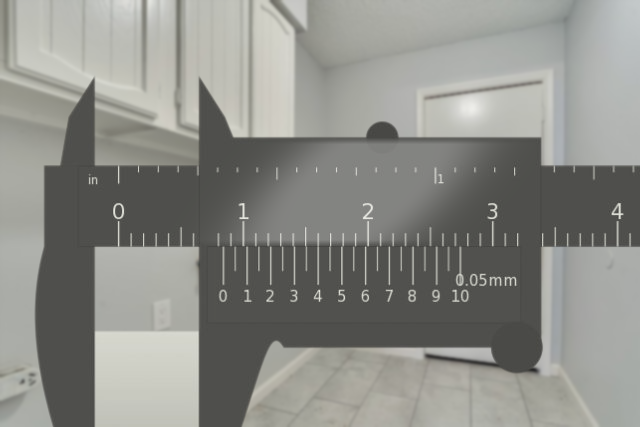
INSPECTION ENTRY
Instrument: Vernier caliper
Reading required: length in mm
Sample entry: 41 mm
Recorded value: 8.4 mm
